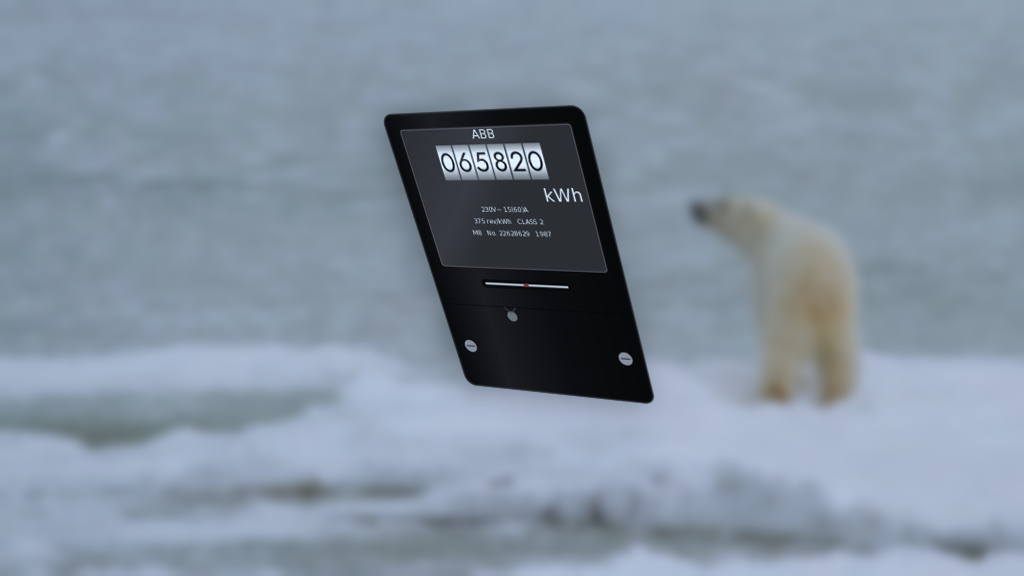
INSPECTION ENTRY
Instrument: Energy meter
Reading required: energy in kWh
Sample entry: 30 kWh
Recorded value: 65820 kWh
